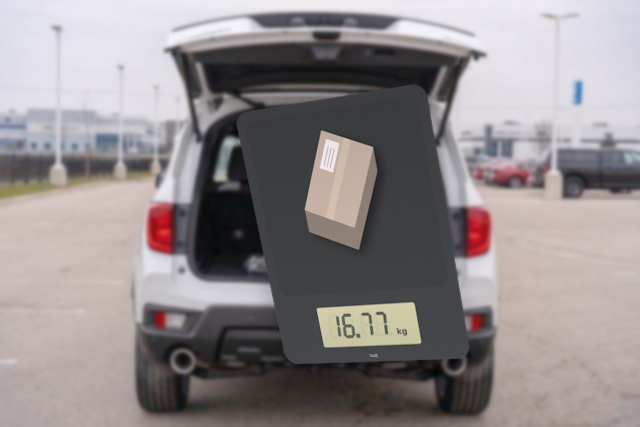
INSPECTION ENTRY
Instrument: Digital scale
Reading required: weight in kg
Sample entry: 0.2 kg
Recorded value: 16.77 kg
